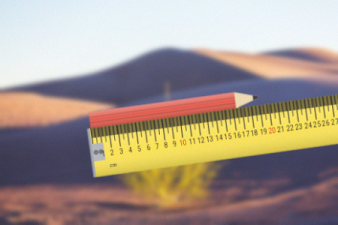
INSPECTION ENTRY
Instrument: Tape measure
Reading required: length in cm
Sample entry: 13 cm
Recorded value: 19 cm
